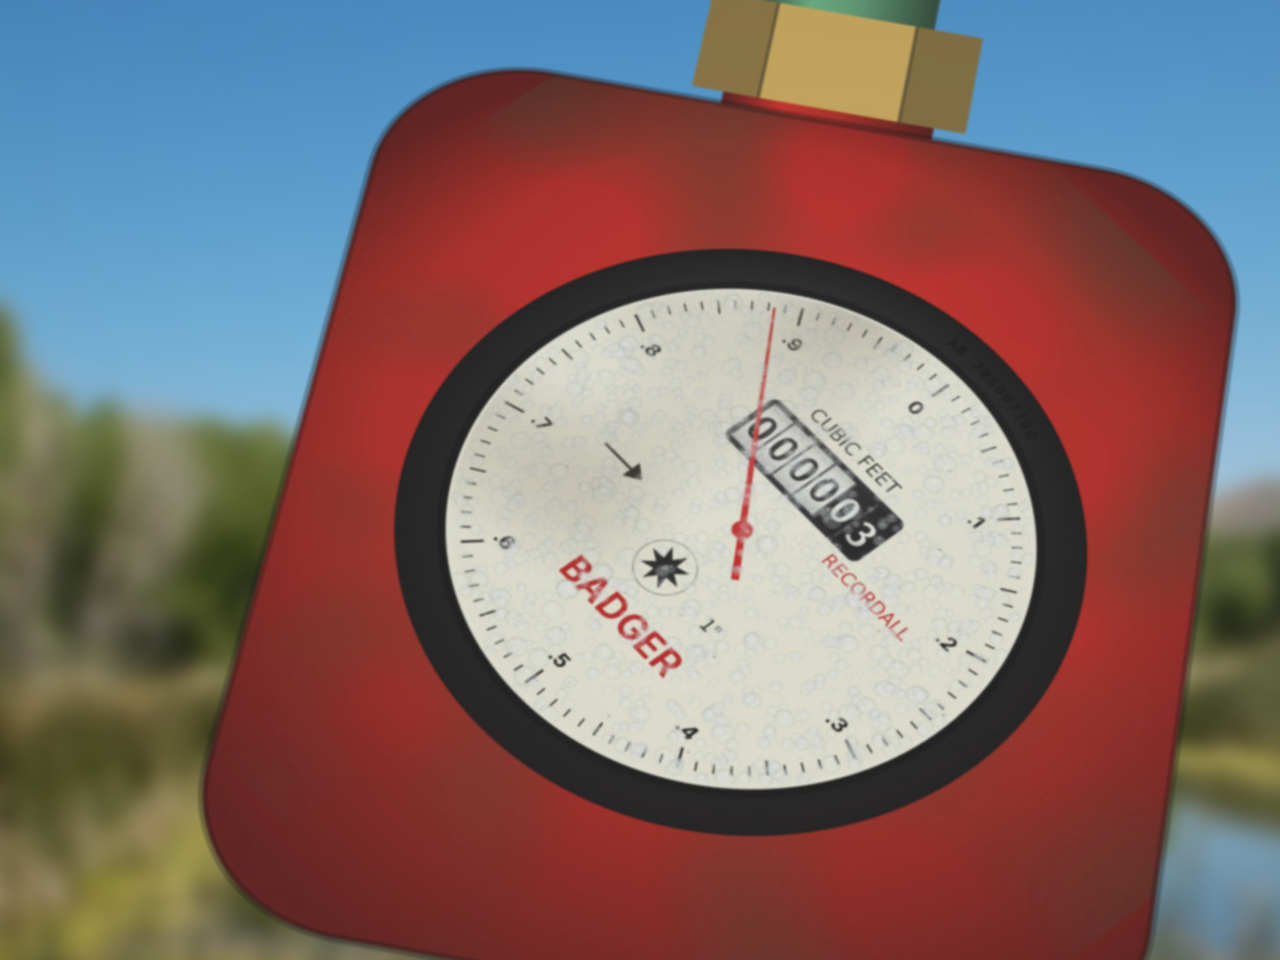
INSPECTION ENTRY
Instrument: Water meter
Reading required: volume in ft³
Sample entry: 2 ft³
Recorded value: 2.88 ft³
